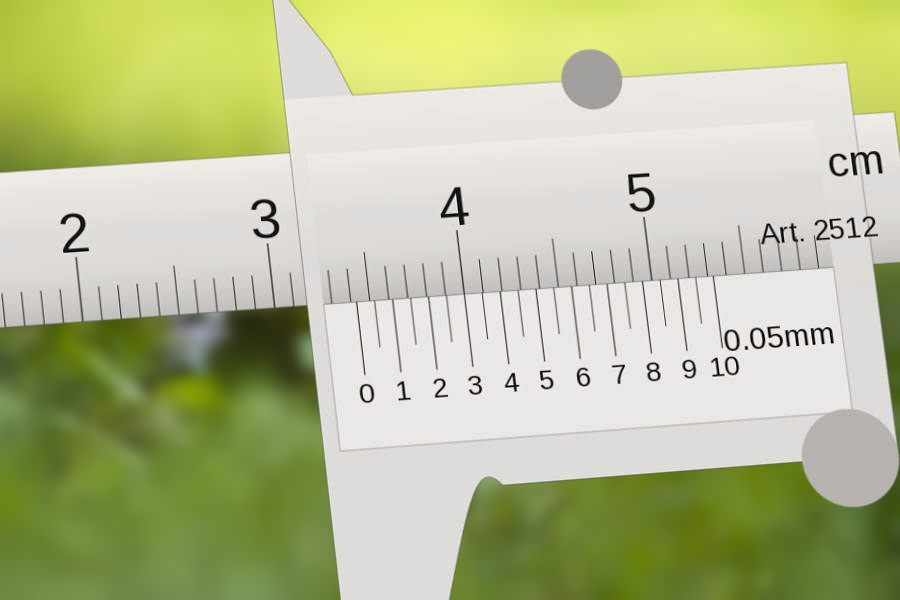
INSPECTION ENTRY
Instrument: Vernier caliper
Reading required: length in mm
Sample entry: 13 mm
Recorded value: 34.3 mm
